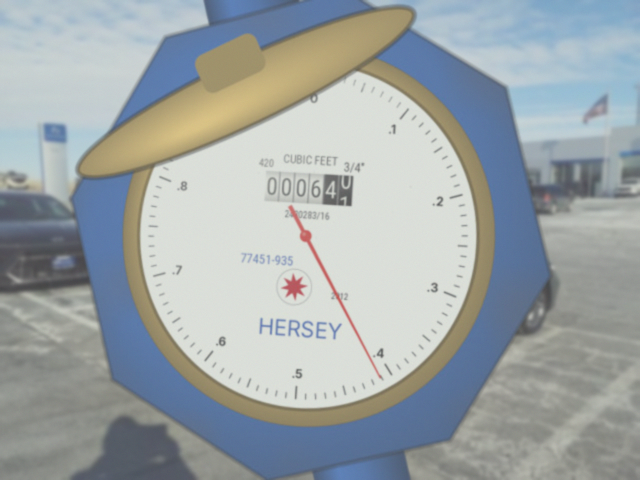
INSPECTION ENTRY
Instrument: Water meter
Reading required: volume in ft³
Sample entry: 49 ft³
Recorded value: 640.41 ft³
